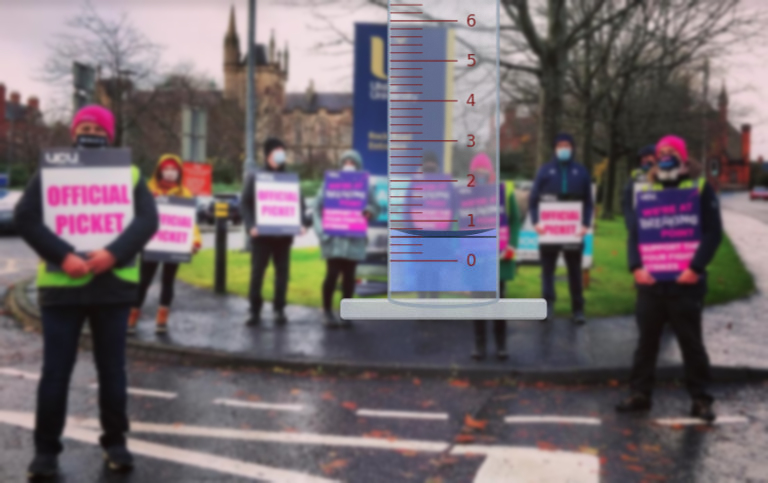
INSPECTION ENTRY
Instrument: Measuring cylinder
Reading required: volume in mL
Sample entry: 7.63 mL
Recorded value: 0.6 mL
